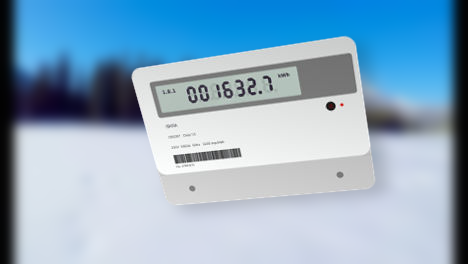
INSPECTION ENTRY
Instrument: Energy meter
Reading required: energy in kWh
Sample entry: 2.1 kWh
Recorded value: 1632.7 kWh
